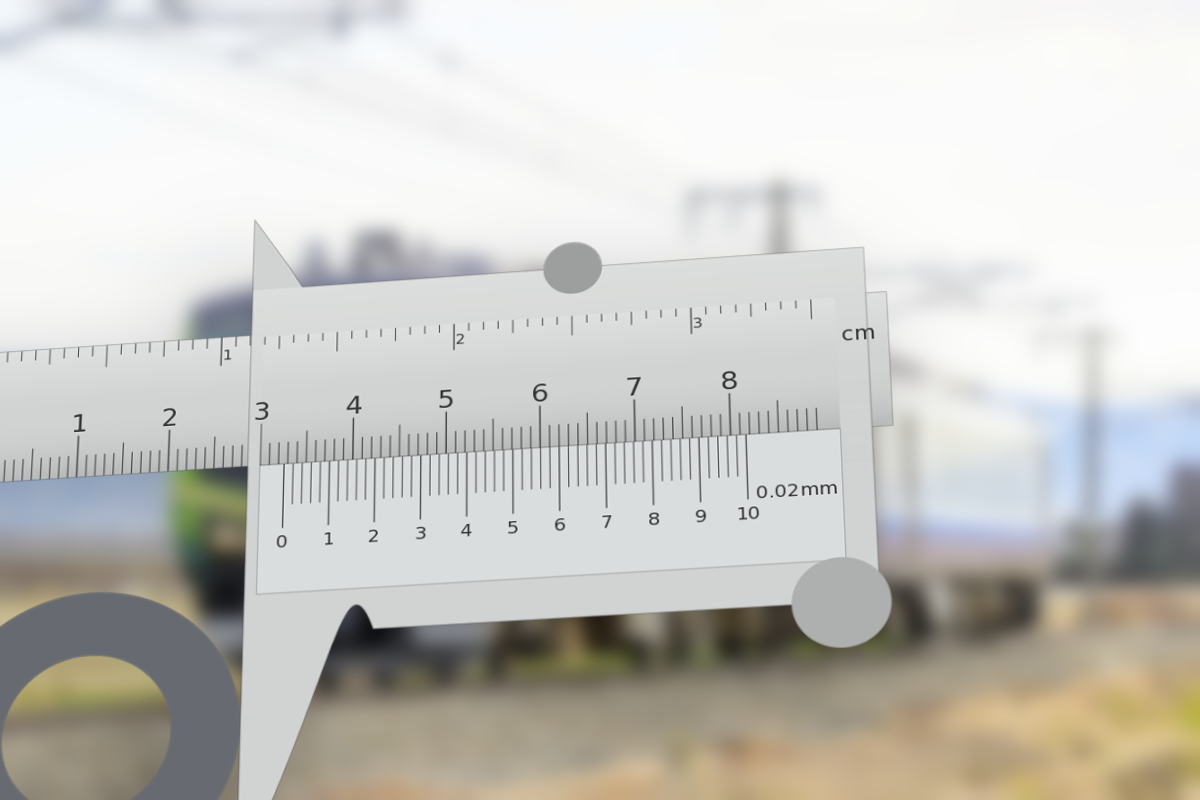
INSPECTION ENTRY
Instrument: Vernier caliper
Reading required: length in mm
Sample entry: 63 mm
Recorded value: 32.6 mm
